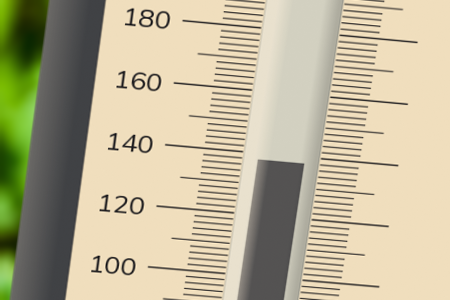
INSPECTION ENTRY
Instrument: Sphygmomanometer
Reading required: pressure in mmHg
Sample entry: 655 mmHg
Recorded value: 138 mmHg
